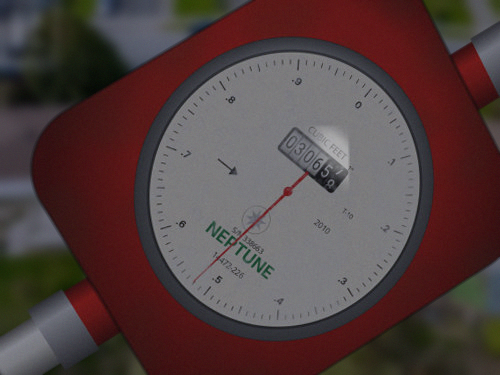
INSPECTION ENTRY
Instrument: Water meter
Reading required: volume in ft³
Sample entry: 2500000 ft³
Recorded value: 30657.52 ft³
